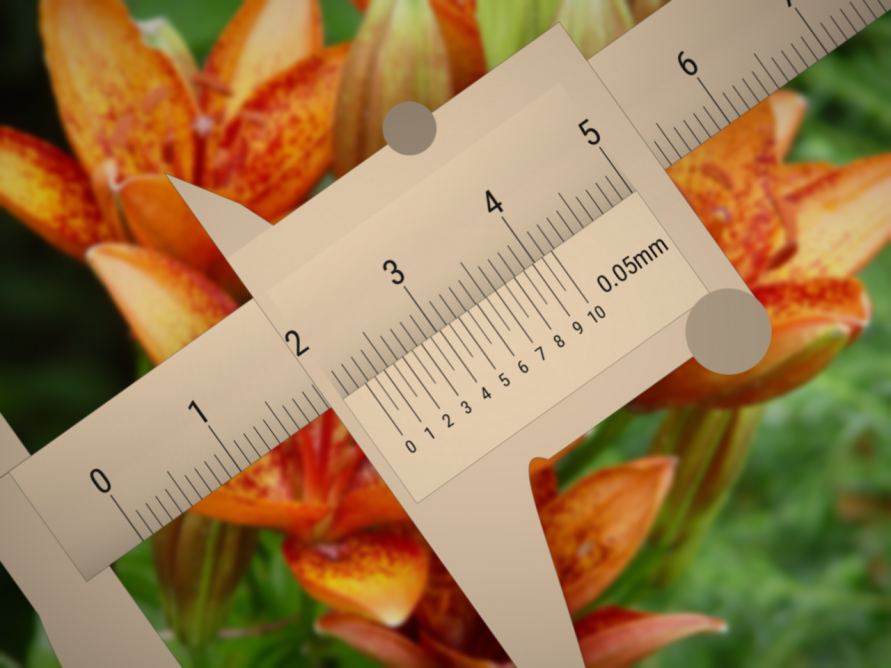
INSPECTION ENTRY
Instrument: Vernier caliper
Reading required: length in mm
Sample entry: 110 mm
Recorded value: 22.7 mm
